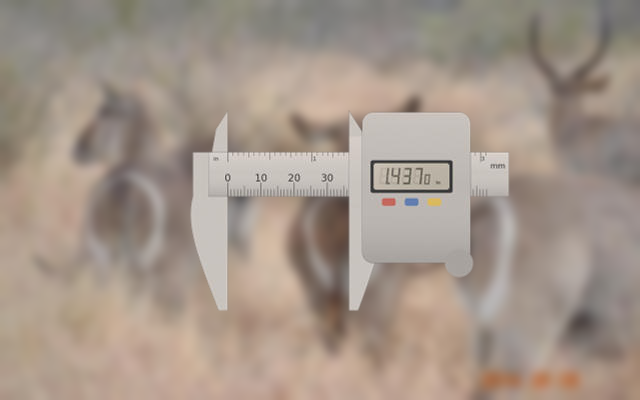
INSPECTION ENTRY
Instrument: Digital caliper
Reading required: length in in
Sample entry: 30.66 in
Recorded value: 1.4370 in
